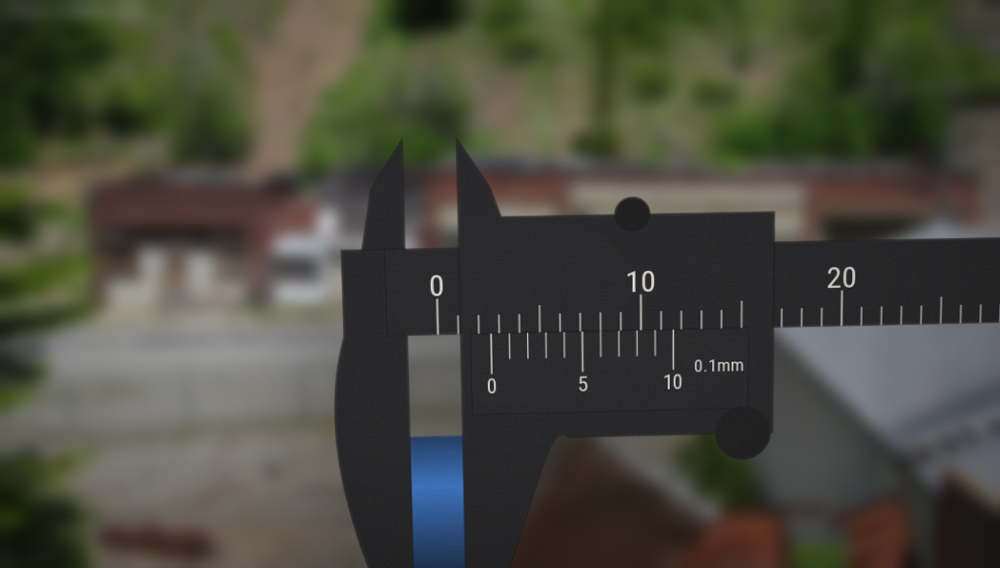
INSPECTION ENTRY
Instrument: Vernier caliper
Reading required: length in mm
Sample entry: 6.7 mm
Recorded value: 2.6 mm
